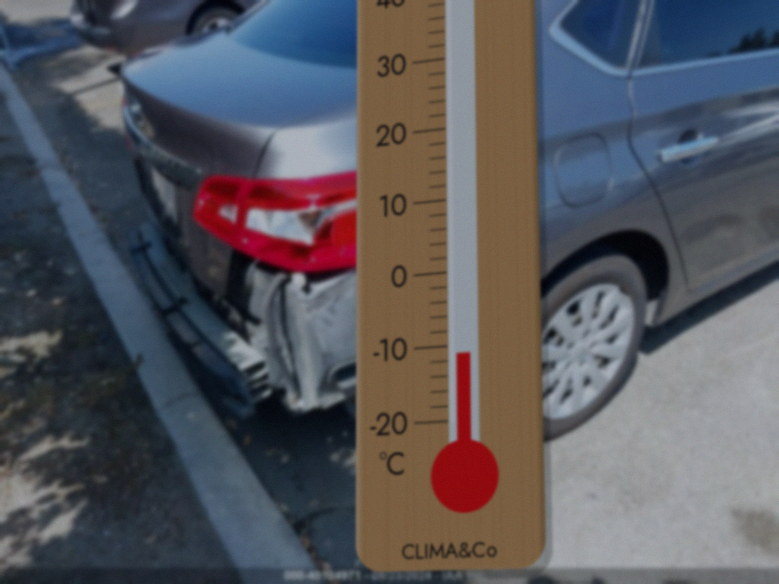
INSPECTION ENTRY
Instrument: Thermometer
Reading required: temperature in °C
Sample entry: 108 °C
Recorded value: -11 °C
